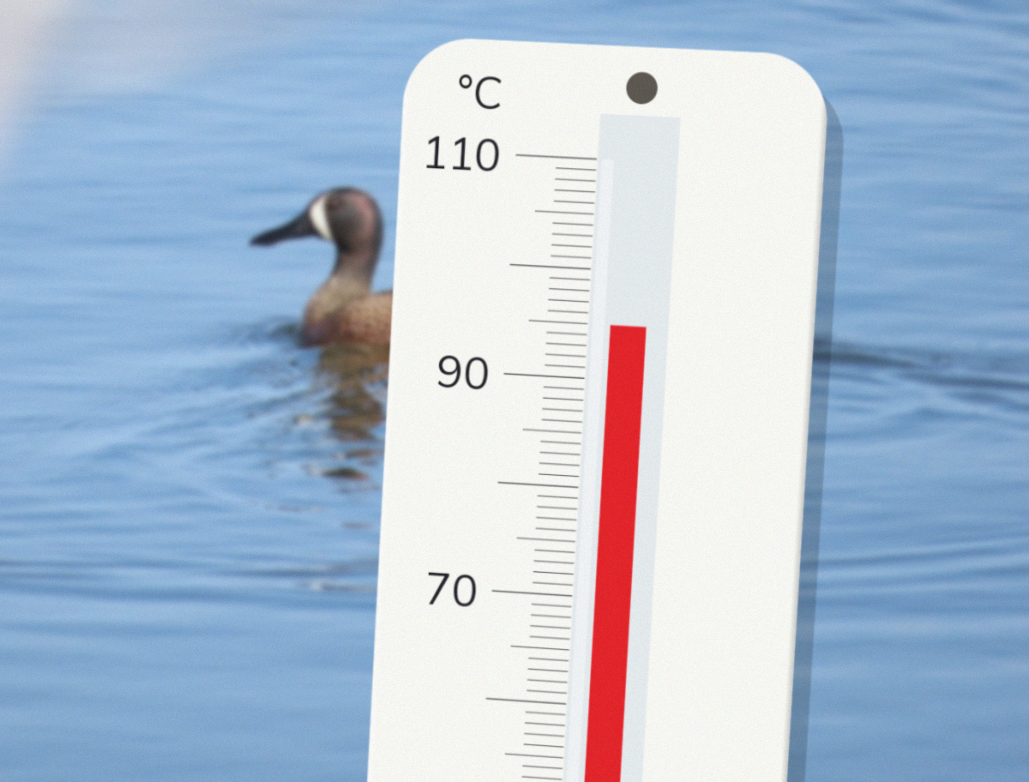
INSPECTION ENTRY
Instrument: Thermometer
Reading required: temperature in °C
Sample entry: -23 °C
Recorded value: 95 °C
